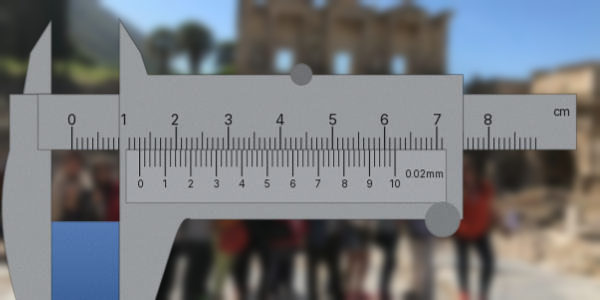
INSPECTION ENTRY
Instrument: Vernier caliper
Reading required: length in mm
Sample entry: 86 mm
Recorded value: 13.0 mm
